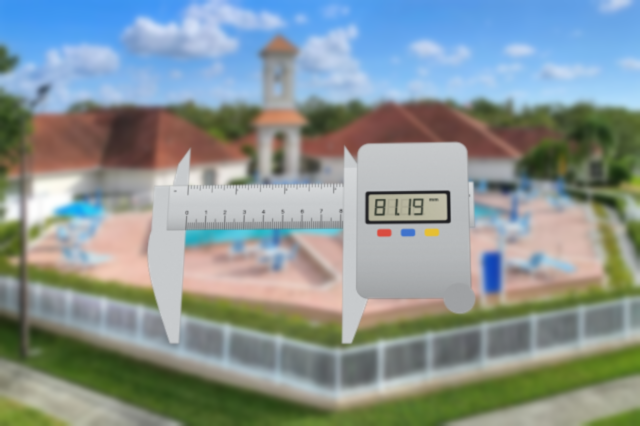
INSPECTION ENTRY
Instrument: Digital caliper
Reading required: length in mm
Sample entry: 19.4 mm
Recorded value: 81.19 mm
